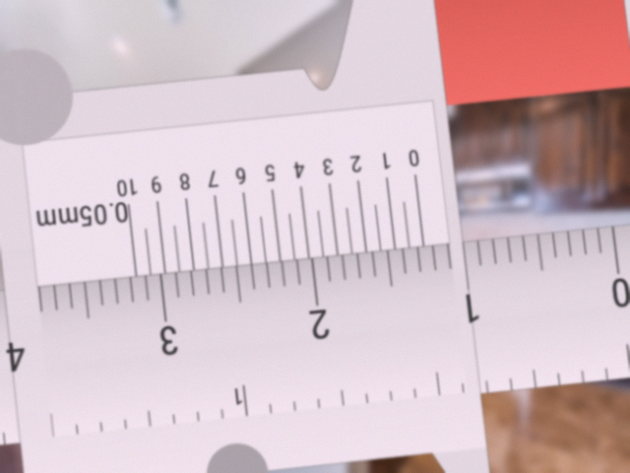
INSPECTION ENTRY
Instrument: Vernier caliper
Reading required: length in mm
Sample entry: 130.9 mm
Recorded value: 12.6 mm
